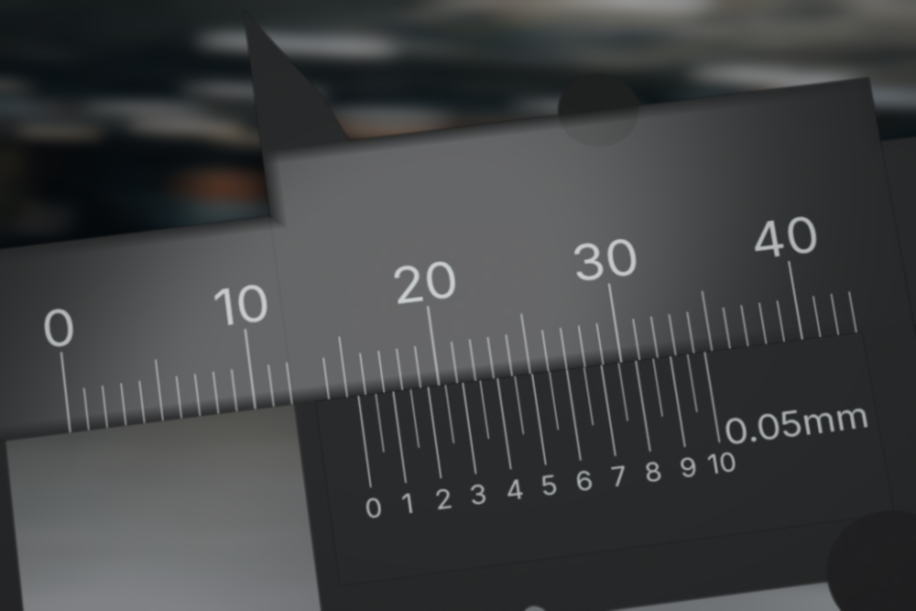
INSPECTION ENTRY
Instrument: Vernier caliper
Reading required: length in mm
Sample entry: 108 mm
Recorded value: 15.6 mm
